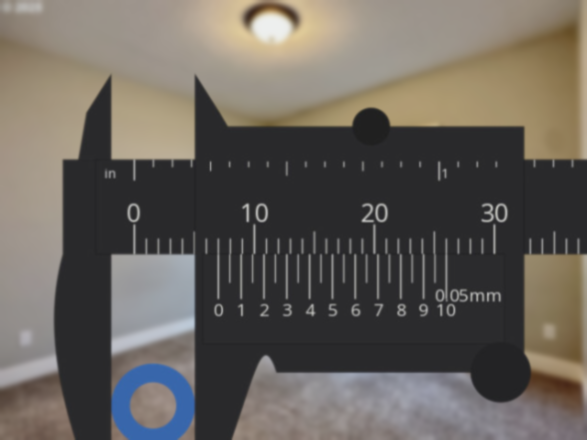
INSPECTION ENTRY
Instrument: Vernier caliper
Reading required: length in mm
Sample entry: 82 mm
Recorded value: 7.0 mm
